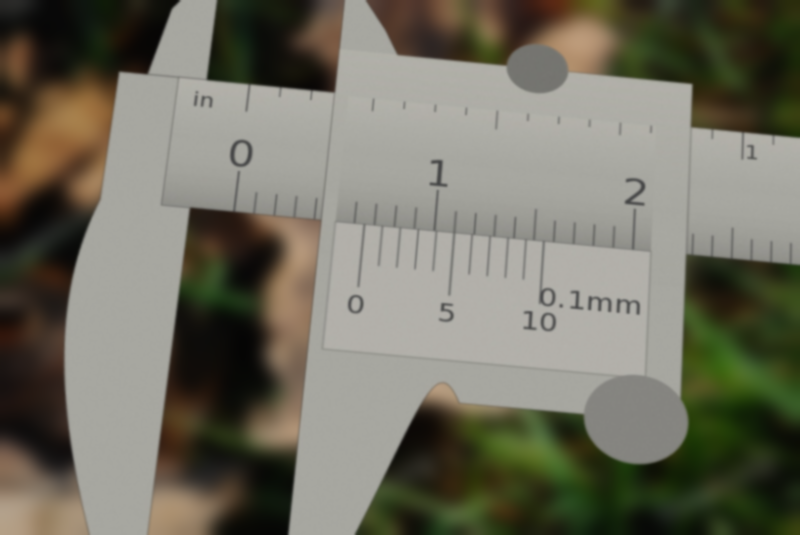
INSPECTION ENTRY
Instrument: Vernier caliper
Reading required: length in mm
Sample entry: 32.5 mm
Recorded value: 6.5 mm
